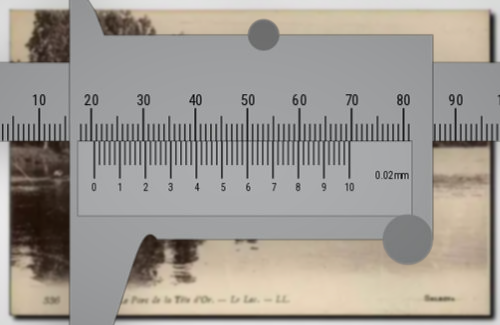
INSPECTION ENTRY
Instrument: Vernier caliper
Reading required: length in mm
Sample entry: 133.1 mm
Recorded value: 20.6 mm
